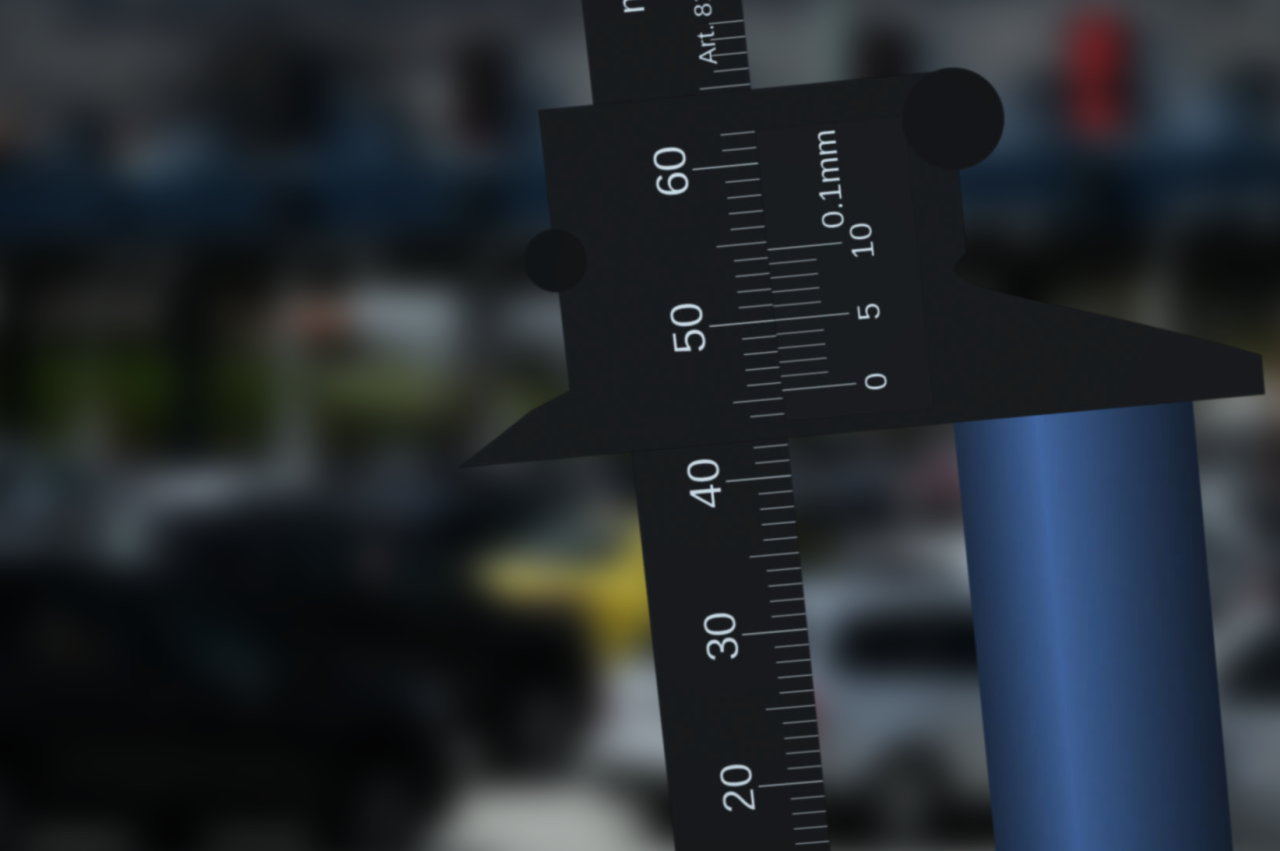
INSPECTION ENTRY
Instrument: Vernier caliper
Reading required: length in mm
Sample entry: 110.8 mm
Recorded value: 45.5 mm
